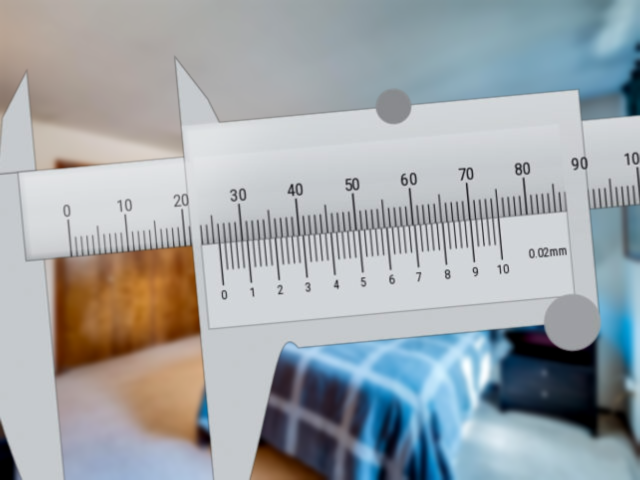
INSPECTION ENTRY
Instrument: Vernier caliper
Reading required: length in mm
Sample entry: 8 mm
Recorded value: 26.0 mm
